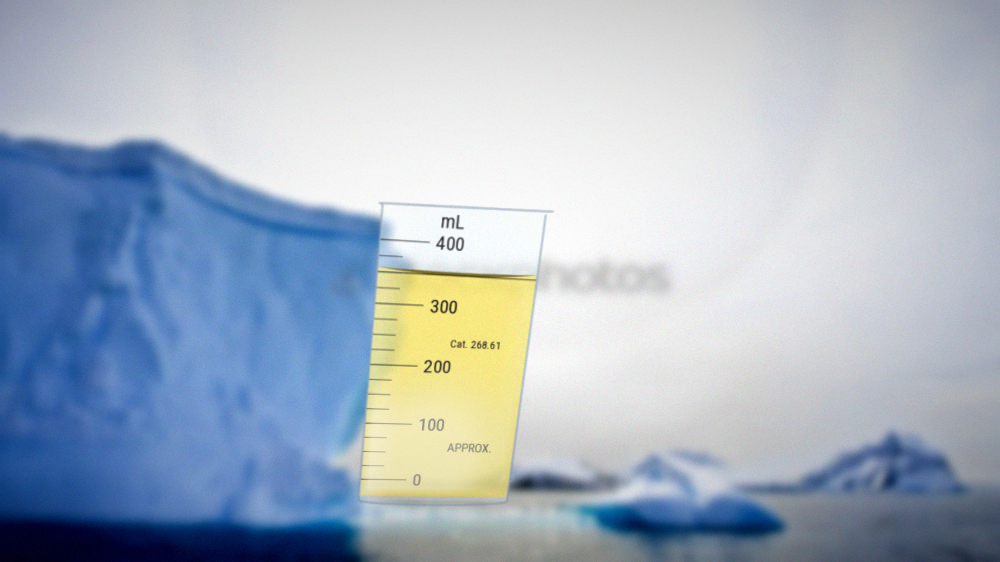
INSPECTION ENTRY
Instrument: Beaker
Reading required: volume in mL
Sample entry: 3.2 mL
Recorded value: 350 mL
